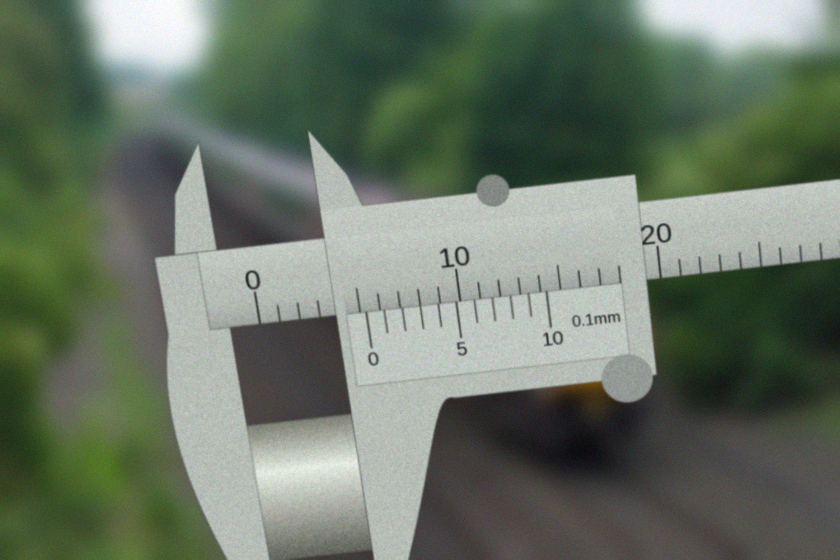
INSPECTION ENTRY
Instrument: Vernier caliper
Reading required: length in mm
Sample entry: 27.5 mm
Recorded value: 5.3 mm
